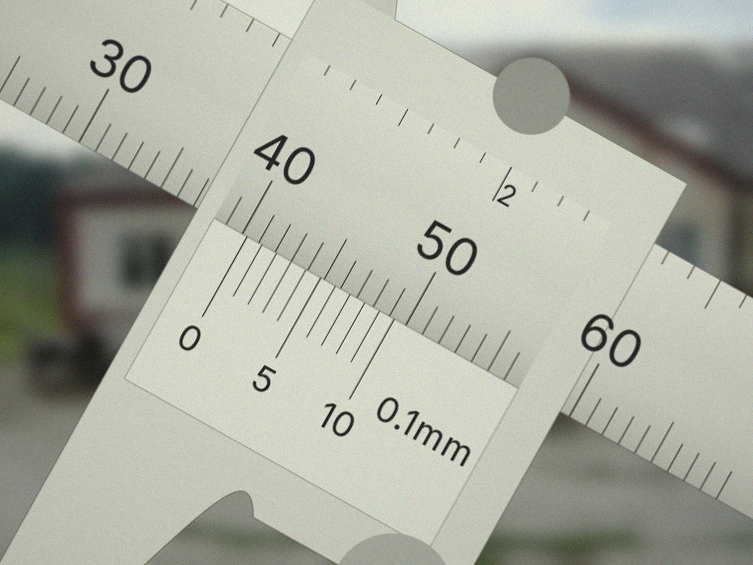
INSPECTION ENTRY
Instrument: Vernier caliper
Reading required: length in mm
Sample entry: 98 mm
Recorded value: 40.3 mm
